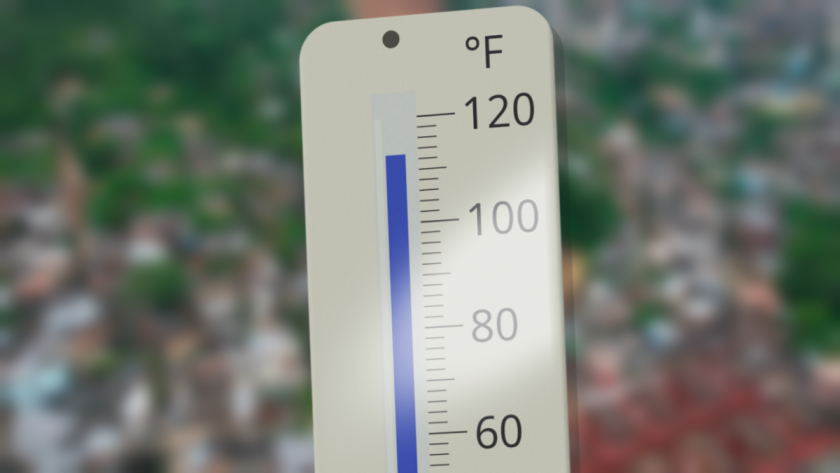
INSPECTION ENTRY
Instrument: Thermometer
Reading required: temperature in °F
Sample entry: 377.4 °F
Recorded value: 113 °F
